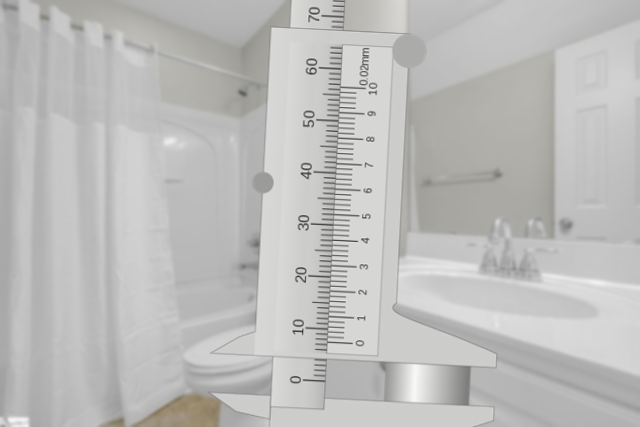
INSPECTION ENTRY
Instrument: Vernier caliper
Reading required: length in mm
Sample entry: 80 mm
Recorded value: 7.5 mm
